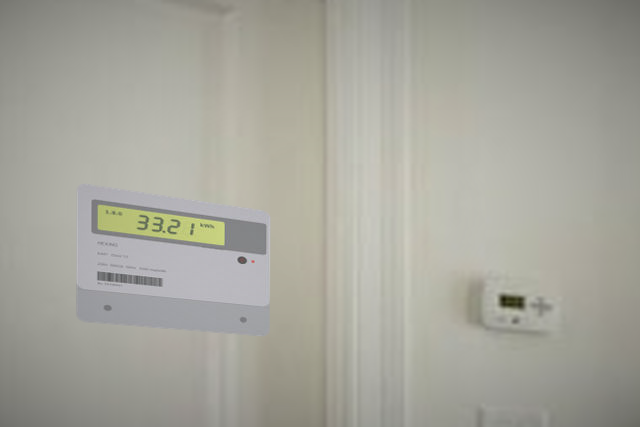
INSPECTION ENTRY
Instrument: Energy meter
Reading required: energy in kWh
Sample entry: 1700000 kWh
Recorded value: 33.21 kWh
